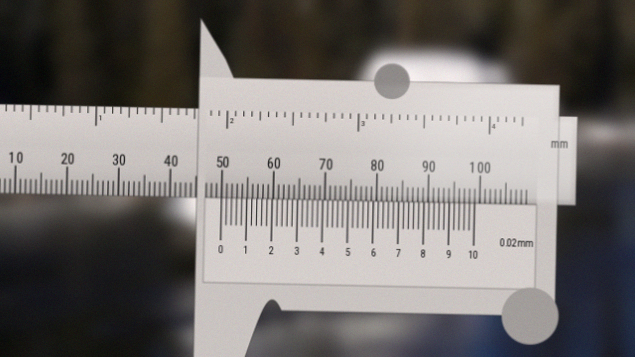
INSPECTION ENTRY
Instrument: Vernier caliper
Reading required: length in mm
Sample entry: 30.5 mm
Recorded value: 50.0 mm
